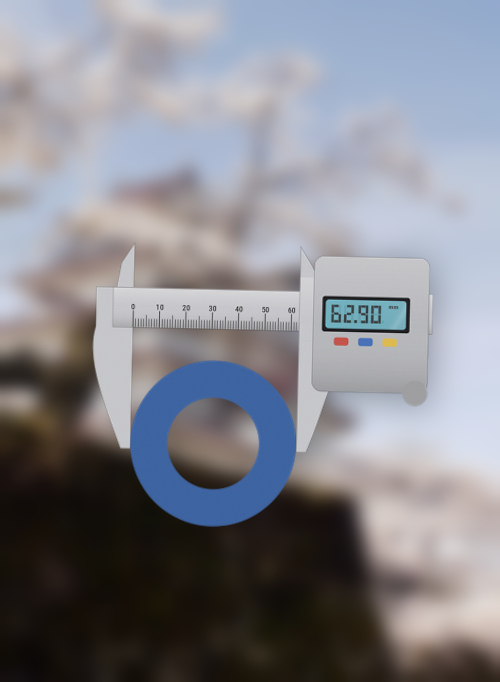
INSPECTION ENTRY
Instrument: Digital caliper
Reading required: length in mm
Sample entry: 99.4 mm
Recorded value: 62.90 mm
